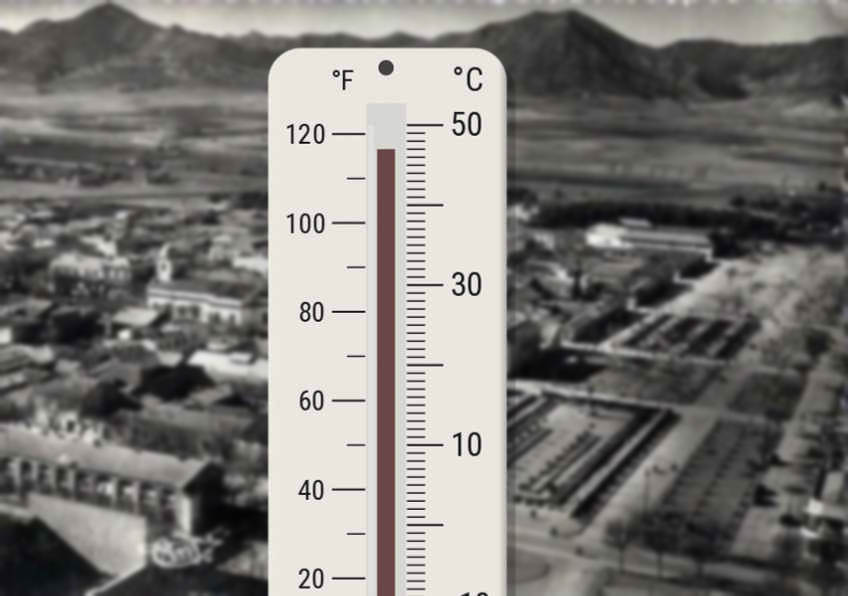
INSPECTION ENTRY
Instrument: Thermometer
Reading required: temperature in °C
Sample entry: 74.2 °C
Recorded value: 47 °C
